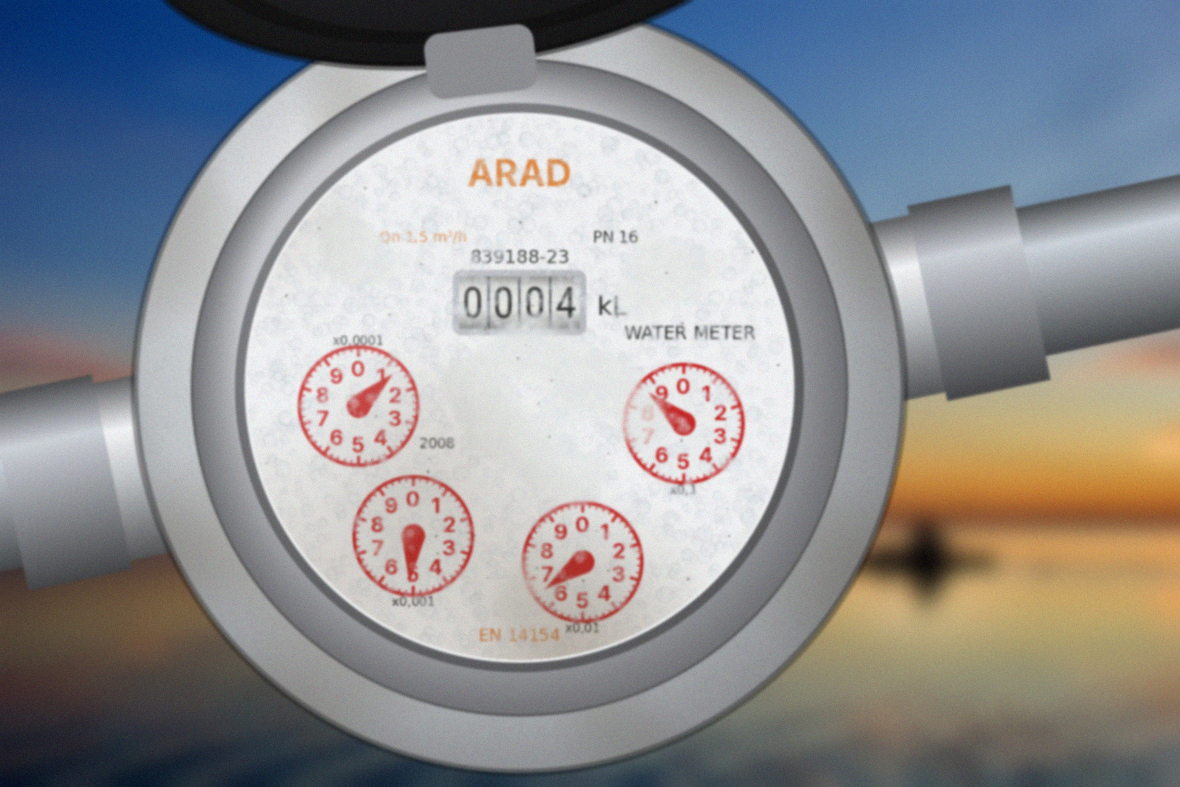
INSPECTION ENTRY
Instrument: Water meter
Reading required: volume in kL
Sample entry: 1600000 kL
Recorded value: 4.8651 kL
